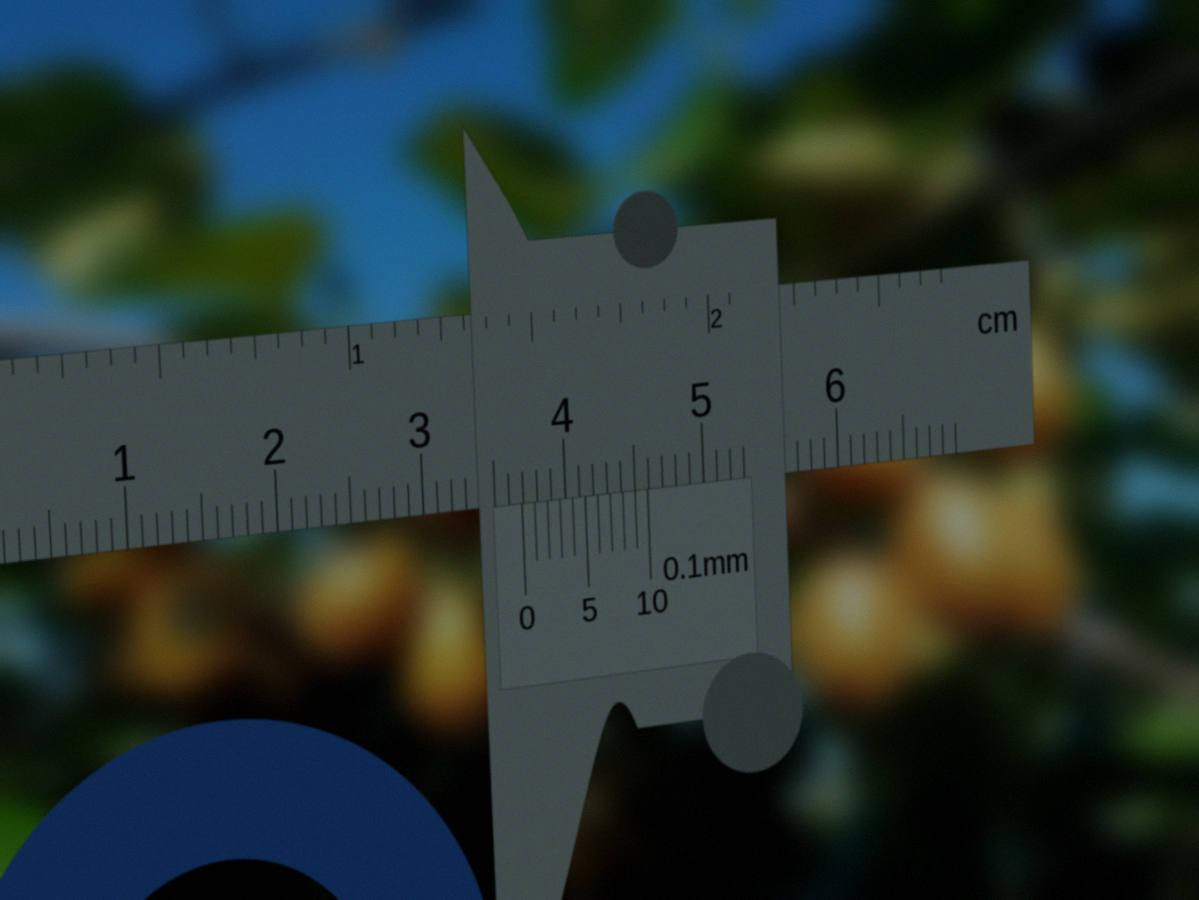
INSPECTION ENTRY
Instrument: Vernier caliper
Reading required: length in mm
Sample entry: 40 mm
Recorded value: 36.9 mm
